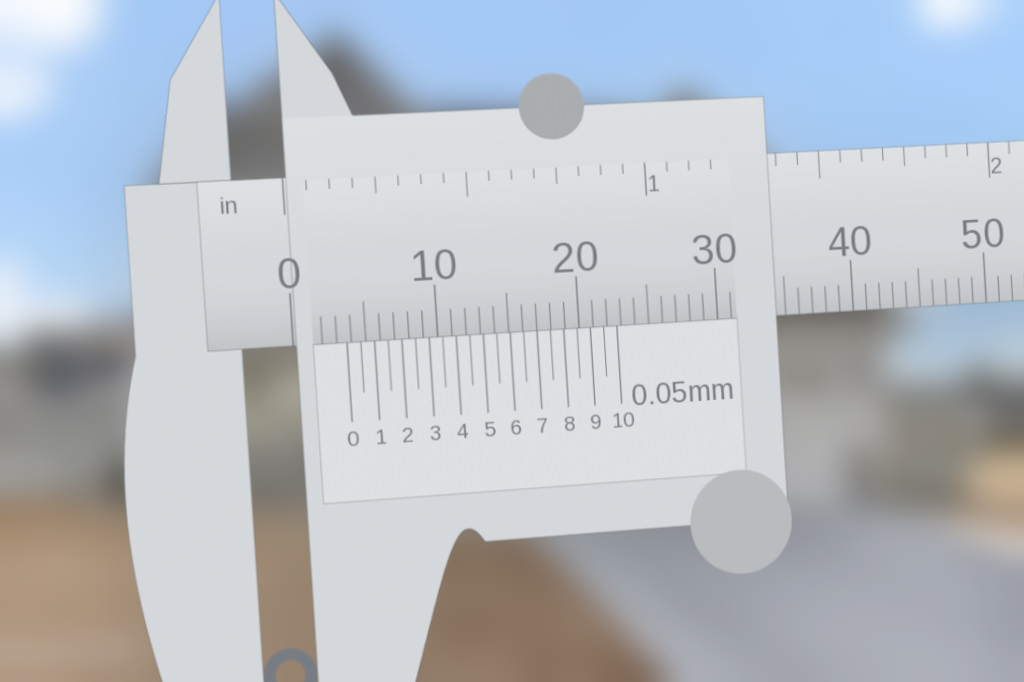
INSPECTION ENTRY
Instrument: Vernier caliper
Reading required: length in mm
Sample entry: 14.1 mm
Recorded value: 3.7 mm
